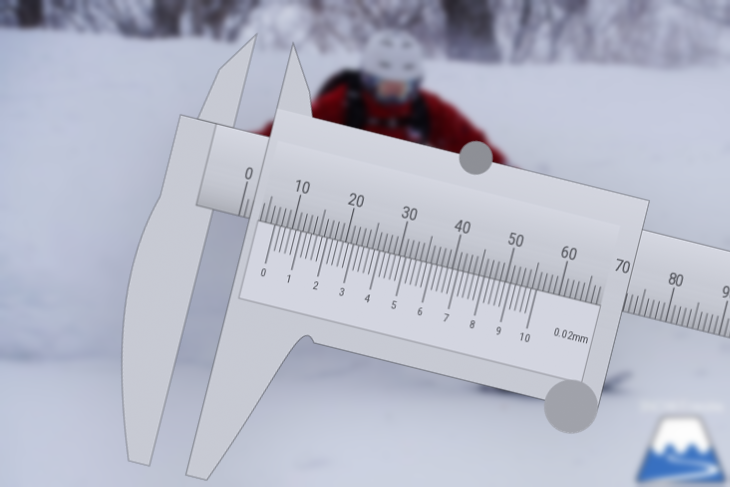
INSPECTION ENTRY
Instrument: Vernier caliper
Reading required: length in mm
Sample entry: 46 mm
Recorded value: 6.8 mm
